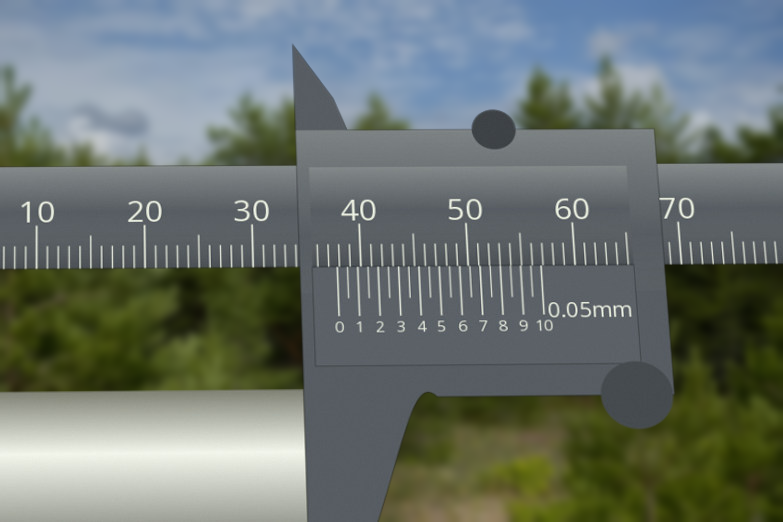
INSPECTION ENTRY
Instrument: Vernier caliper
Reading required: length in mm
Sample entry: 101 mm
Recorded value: 37.8 mm
